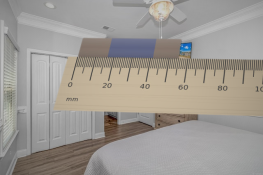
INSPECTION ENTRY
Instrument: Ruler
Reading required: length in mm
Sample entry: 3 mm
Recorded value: 55 mm
